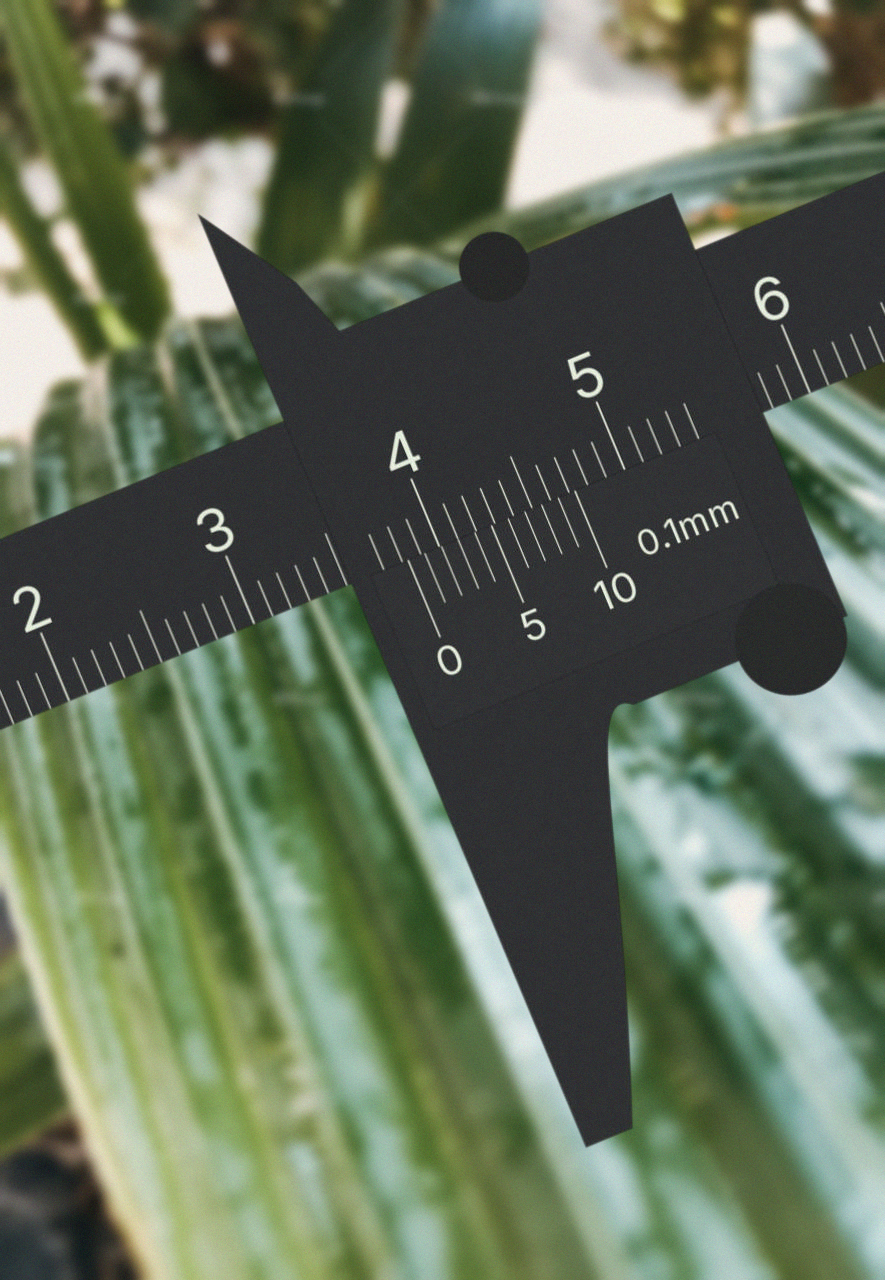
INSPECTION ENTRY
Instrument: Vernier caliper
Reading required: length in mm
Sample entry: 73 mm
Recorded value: 38.3 mm
